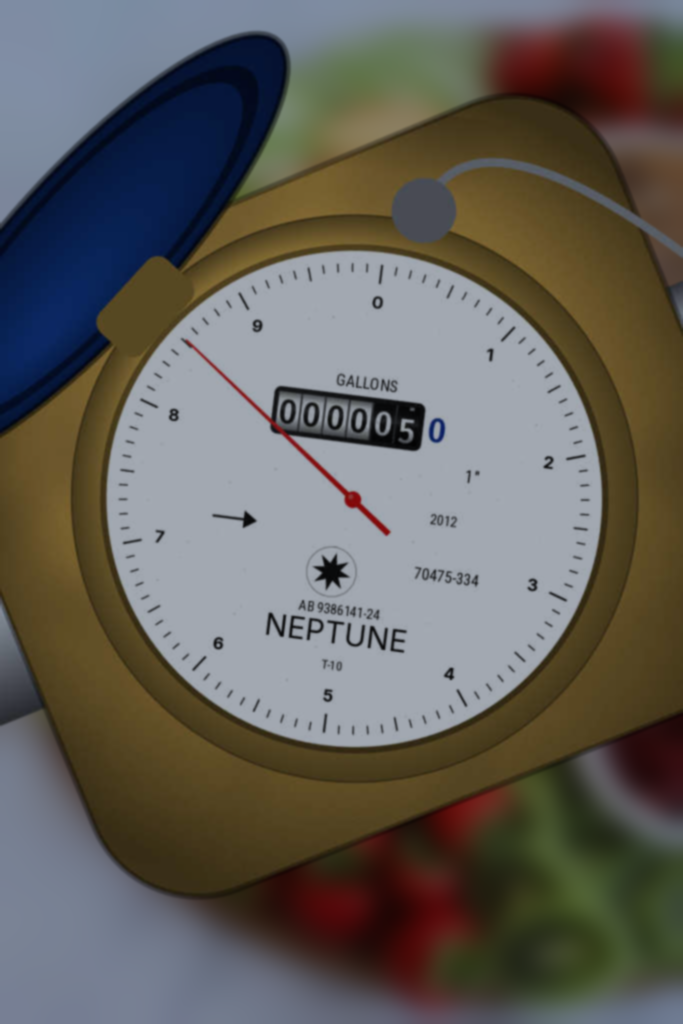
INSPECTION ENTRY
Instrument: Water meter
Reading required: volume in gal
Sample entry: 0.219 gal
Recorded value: 48.5 gal
